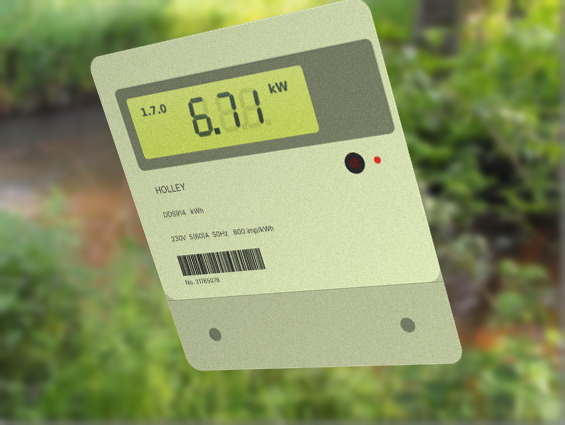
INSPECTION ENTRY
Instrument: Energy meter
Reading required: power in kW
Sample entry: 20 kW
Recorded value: 6.71 kW
